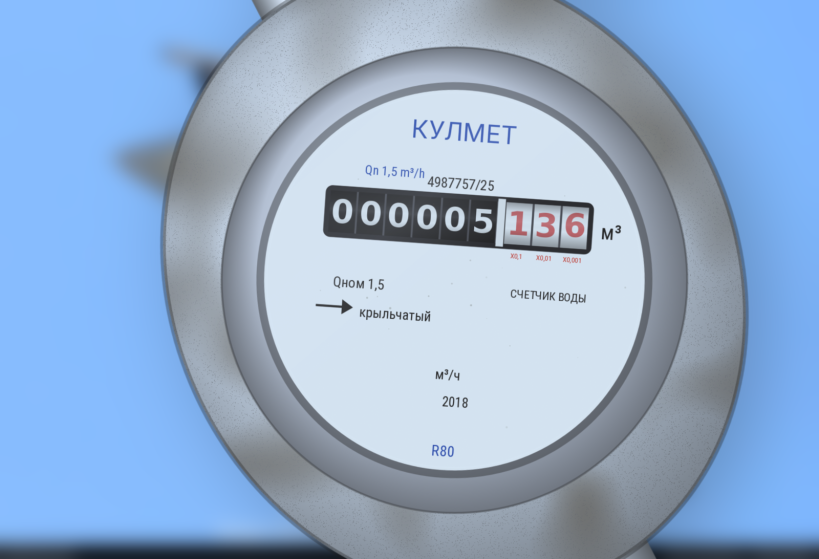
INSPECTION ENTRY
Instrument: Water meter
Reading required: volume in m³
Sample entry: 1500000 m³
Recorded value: 5.136 m³
